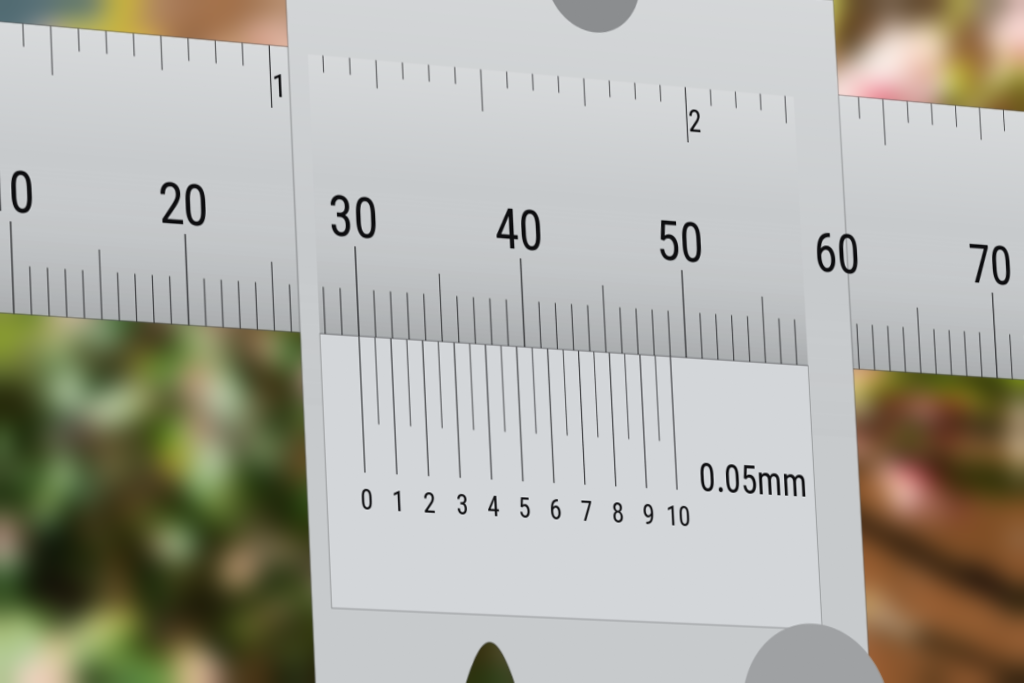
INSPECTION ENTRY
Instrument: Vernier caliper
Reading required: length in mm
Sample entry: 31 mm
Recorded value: 30.0 mm
